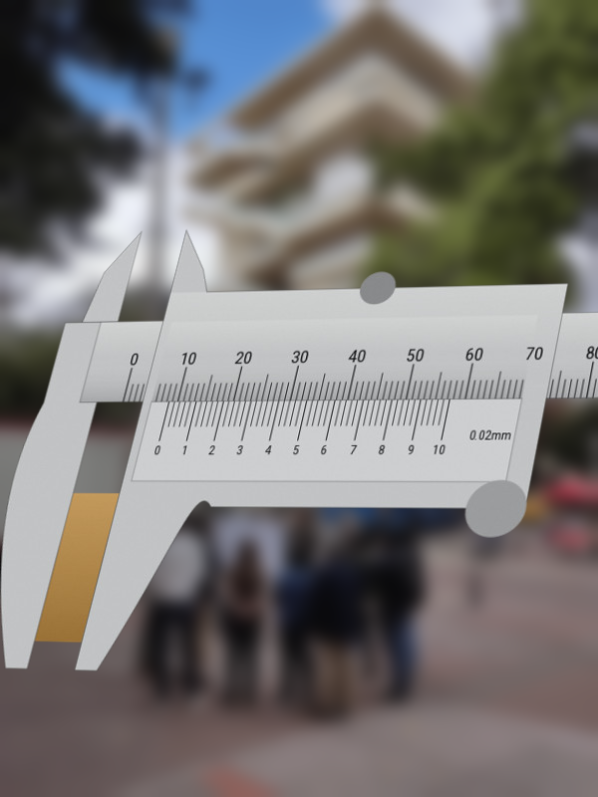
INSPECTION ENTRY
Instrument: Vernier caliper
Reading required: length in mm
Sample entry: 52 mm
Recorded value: 8.4 mm
